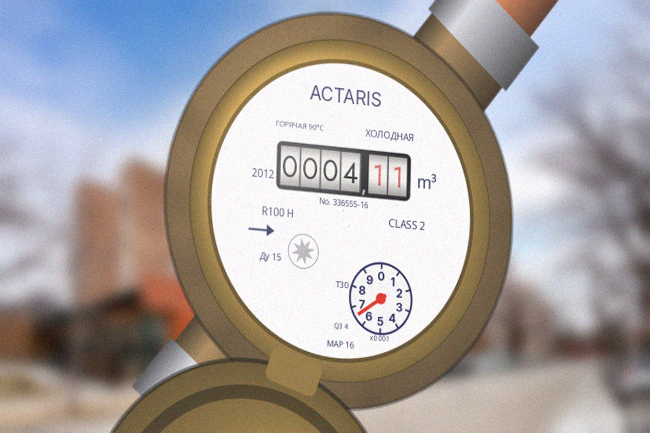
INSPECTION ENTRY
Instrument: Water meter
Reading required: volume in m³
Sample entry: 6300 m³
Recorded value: 4.116 m³
